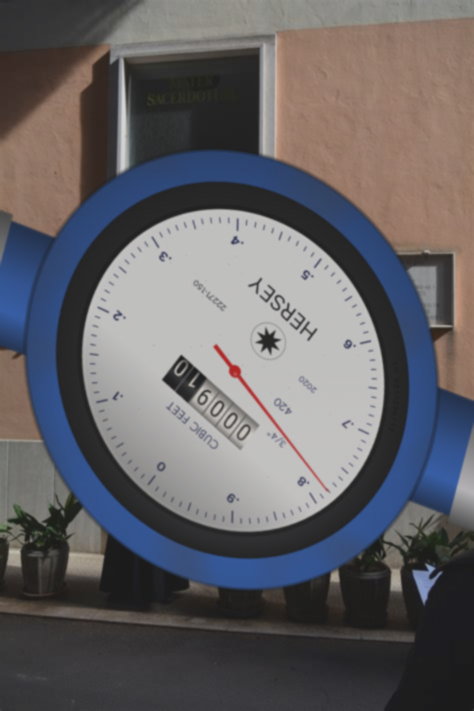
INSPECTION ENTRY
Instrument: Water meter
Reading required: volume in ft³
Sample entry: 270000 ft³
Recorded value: 909.78 ft³
